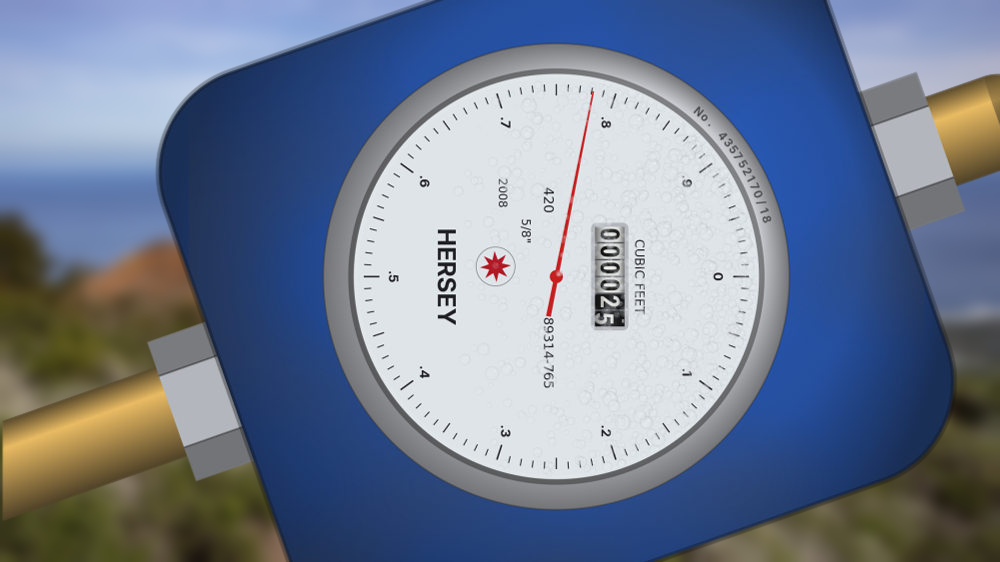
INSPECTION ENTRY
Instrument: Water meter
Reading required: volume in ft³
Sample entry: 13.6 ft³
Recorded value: 24.78 ft³
